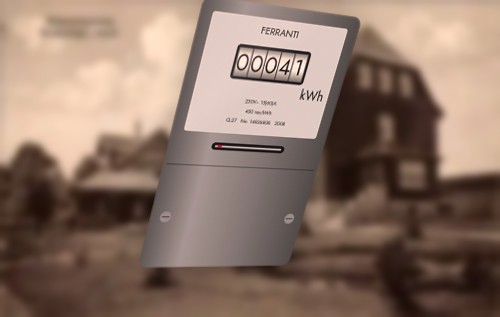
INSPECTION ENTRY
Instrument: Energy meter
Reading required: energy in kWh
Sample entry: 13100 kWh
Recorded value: 41 kWh
